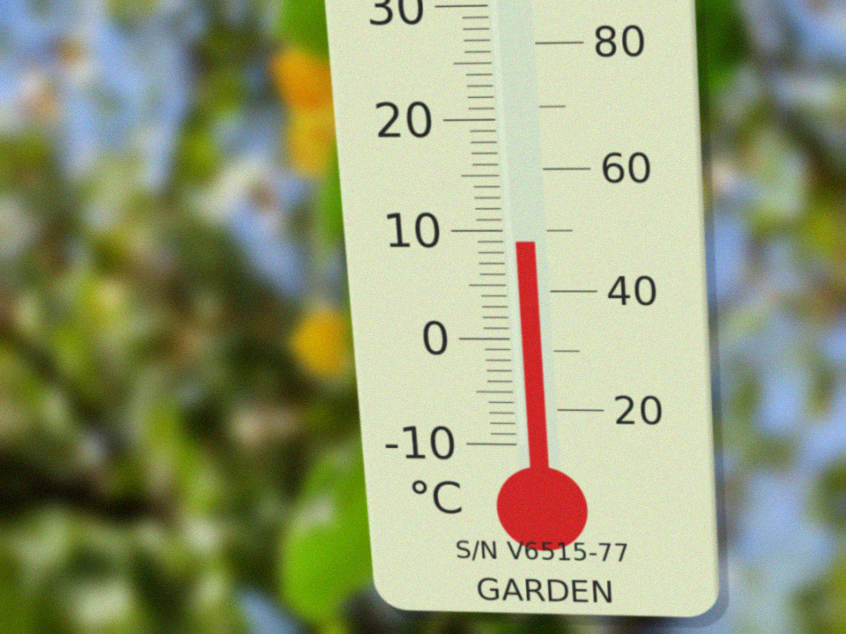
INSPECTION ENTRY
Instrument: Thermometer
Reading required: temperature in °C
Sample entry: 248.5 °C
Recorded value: 9 °C
